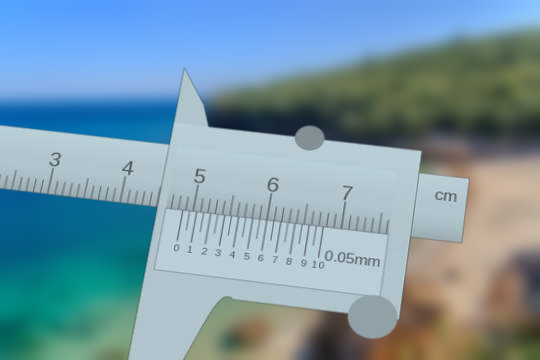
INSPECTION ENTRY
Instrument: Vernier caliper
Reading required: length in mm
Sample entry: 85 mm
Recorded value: 48.6 mm
